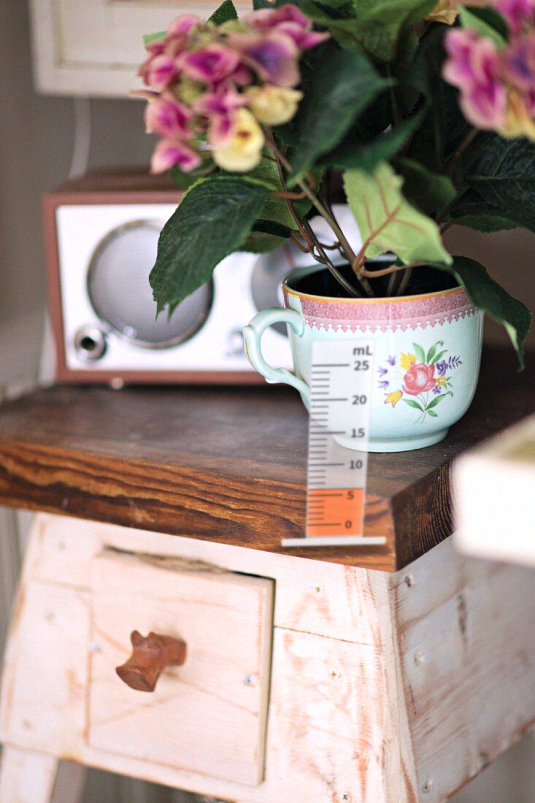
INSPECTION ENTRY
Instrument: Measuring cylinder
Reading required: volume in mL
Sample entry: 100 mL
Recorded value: 6 mL
